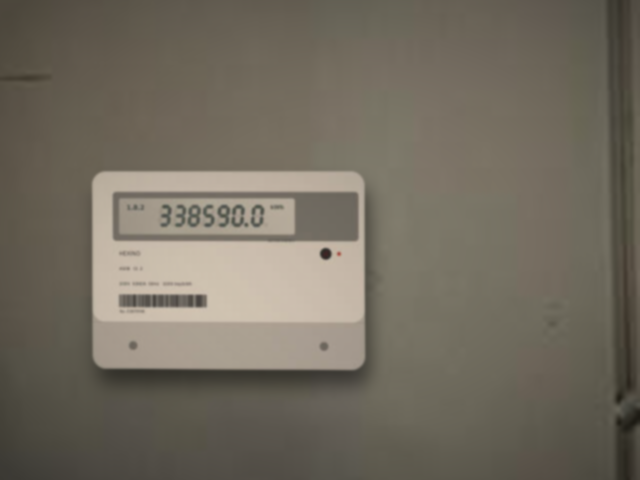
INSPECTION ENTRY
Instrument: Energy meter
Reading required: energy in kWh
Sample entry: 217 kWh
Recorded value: 338590.0 kWh
